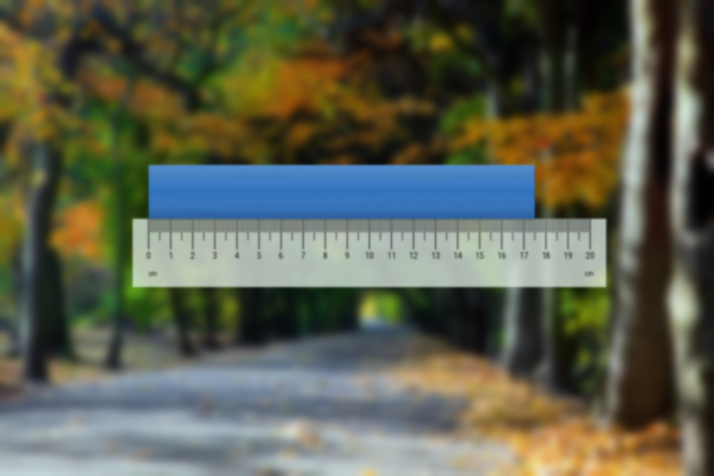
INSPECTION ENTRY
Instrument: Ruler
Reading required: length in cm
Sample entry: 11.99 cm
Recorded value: 17.5 cm
